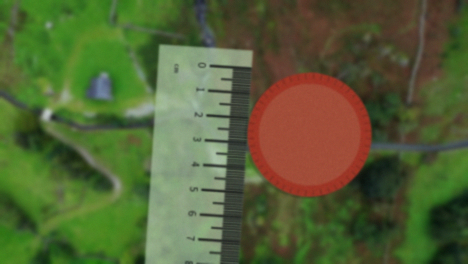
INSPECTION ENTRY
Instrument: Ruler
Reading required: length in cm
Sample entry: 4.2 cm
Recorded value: 5 cm
